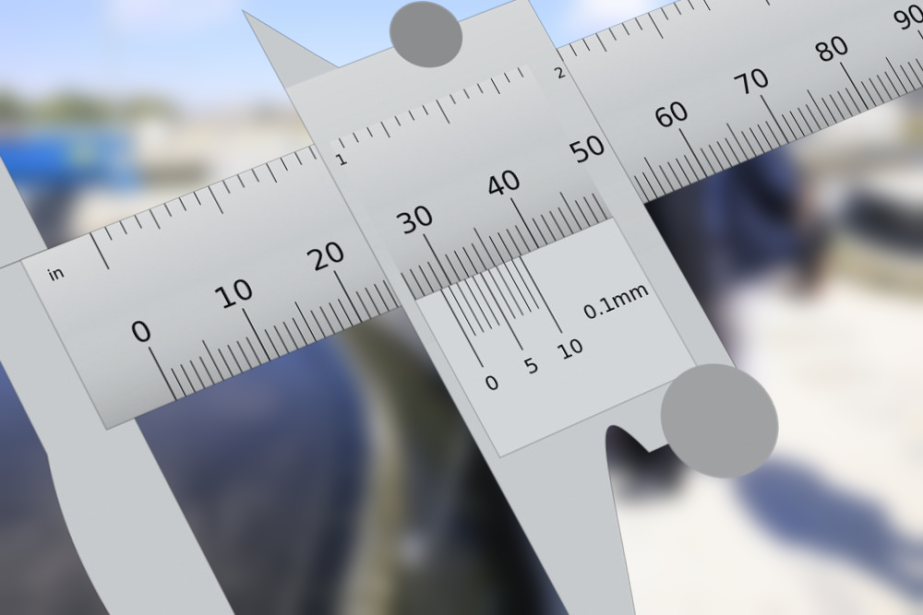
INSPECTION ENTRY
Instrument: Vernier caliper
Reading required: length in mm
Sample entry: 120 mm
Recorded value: 28.8 mm
